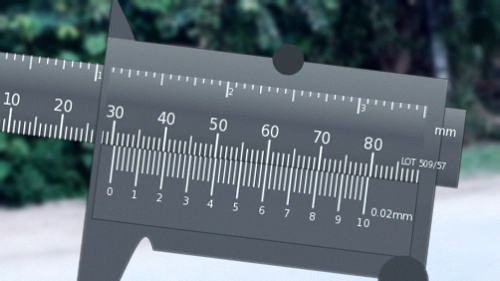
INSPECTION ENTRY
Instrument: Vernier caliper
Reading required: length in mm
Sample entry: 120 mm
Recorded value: 30.6 mm
